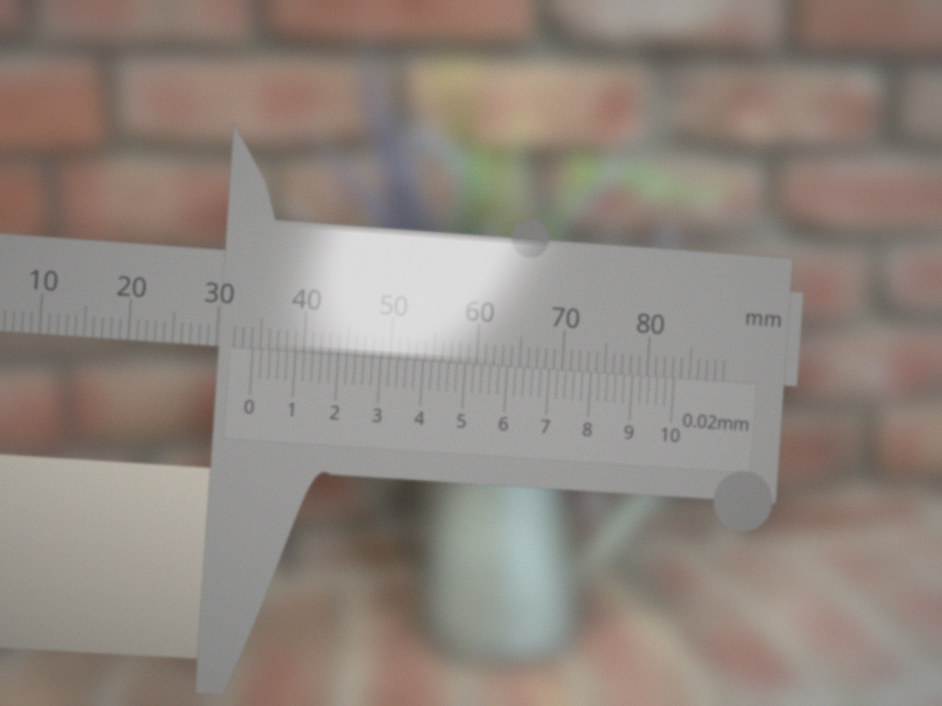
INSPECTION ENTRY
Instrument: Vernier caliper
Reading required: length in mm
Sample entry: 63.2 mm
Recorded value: 34.2 mm
